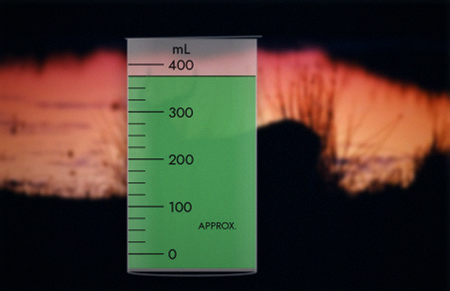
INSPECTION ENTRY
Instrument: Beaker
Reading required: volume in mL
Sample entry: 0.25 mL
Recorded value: 375 mL
